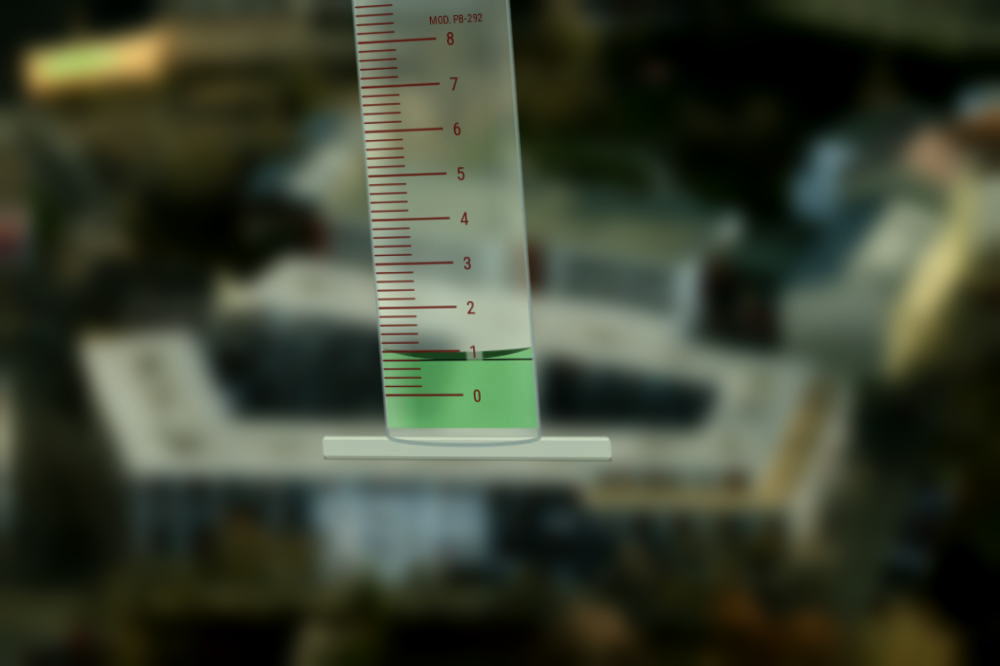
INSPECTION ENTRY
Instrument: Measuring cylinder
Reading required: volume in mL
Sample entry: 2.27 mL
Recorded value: 0.8 mL
